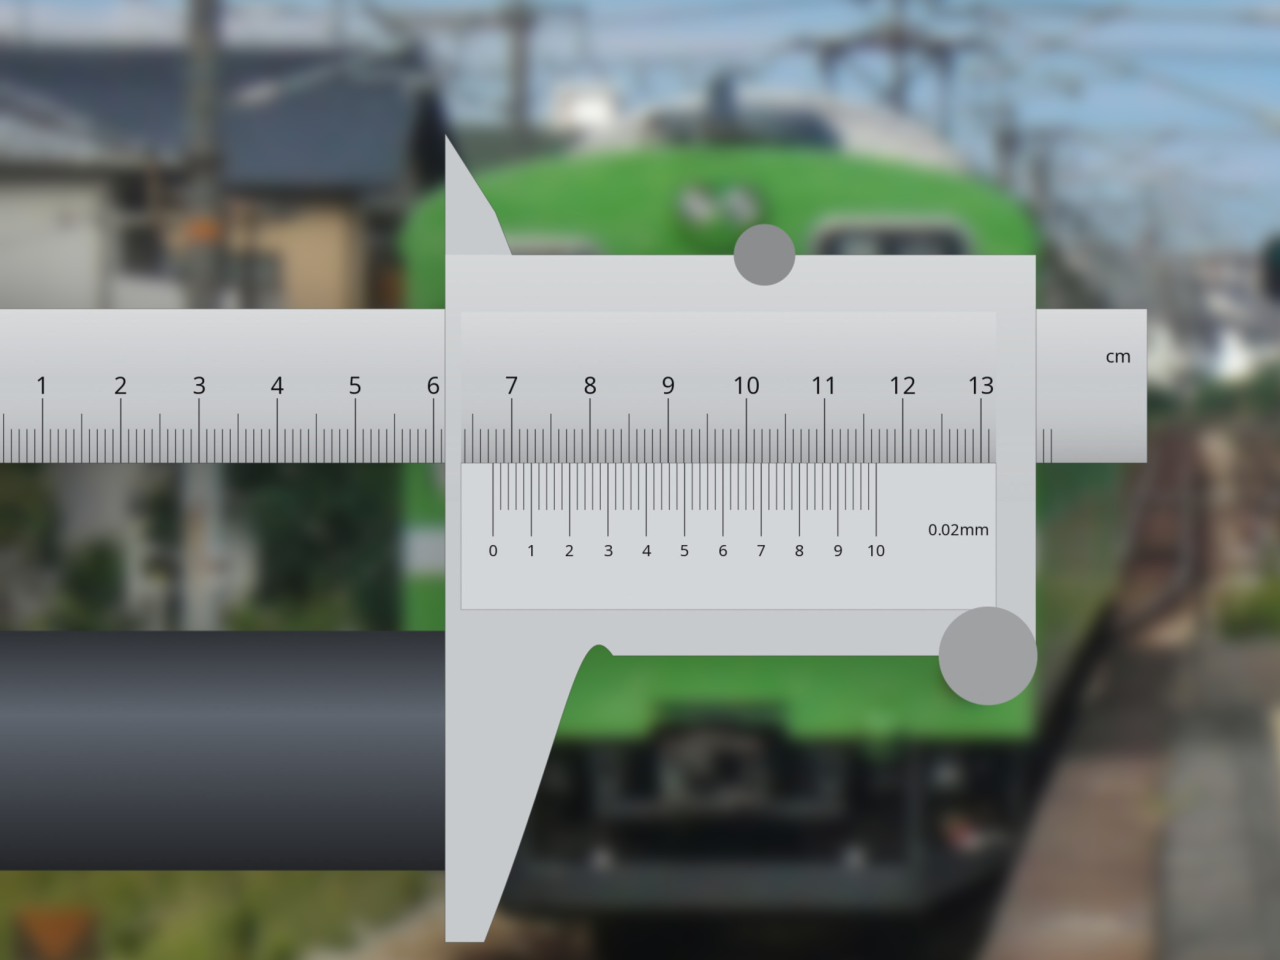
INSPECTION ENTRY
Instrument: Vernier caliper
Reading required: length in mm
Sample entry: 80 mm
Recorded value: 67.6 mm
